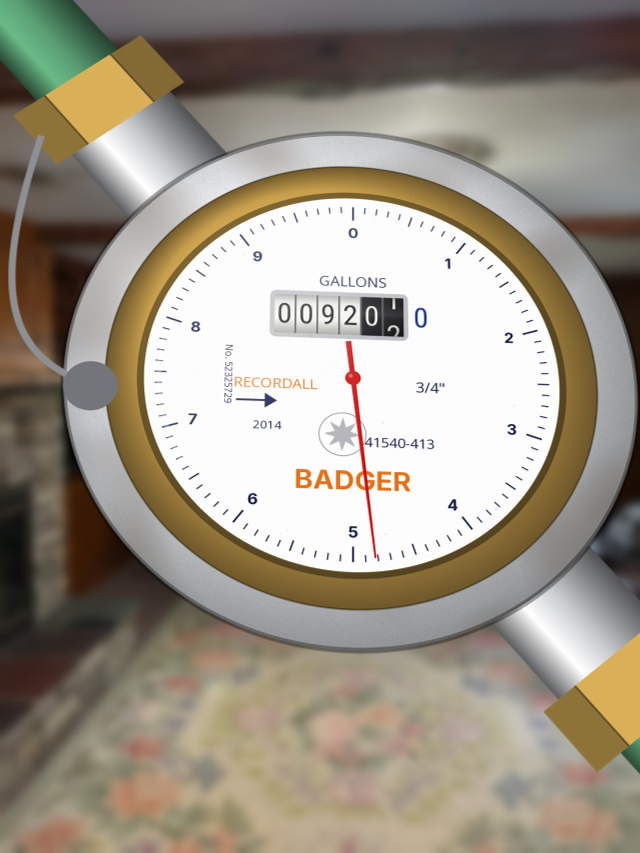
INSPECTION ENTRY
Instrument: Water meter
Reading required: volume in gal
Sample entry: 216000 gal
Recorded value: 92014.8 gal
